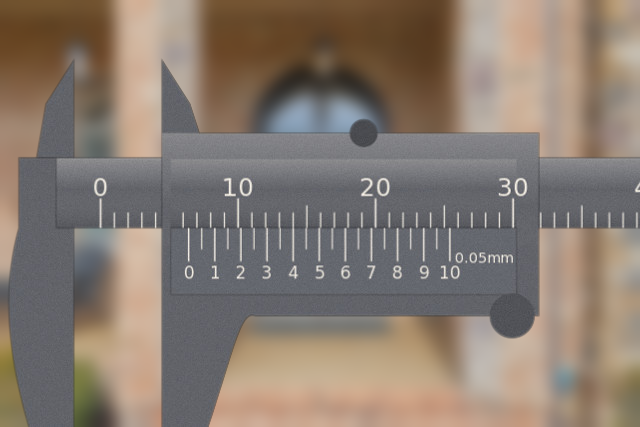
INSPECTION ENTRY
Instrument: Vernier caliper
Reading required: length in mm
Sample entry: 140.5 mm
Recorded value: 6.4 mm
